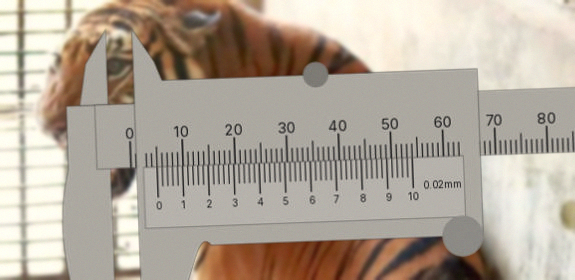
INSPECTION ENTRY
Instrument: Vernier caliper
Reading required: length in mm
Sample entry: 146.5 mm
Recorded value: 5.0 mm
